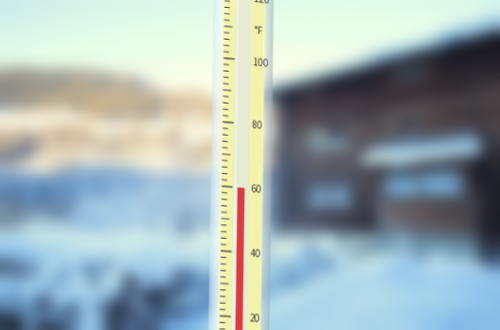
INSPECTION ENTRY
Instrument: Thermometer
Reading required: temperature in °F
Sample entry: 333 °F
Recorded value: 60 °F
